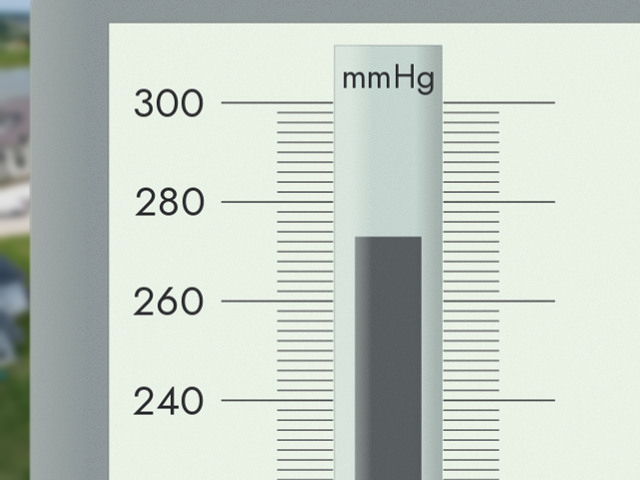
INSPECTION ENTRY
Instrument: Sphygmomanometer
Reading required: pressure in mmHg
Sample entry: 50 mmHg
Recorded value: 273 mmHg
